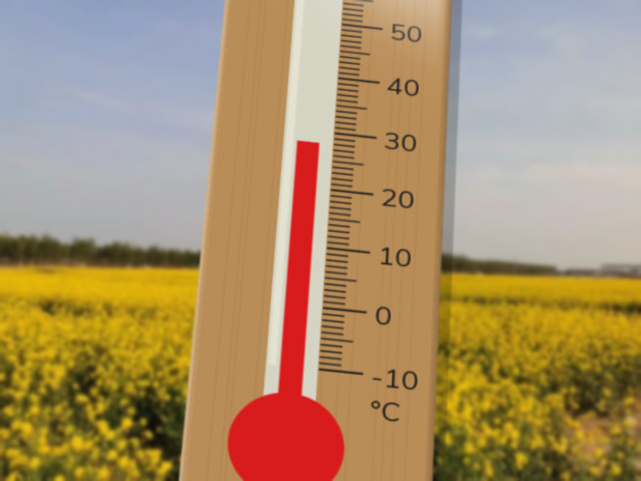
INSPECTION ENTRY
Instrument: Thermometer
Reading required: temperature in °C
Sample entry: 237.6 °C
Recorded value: 28 °C
